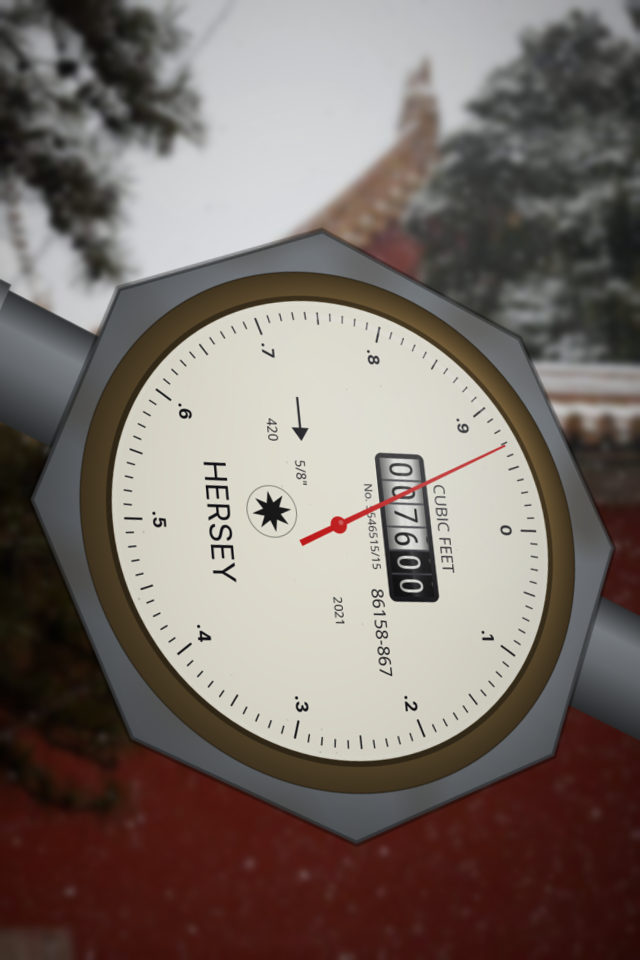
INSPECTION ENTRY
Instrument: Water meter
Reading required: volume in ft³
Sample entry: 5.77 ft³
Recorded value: 7599.93 ft³
